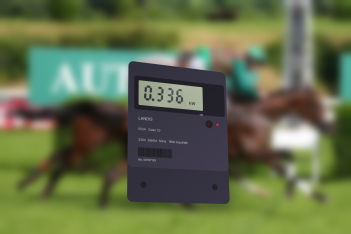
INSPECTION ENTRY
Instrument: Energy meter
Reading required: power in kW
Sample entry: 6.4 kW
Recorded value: 0.336 kW
